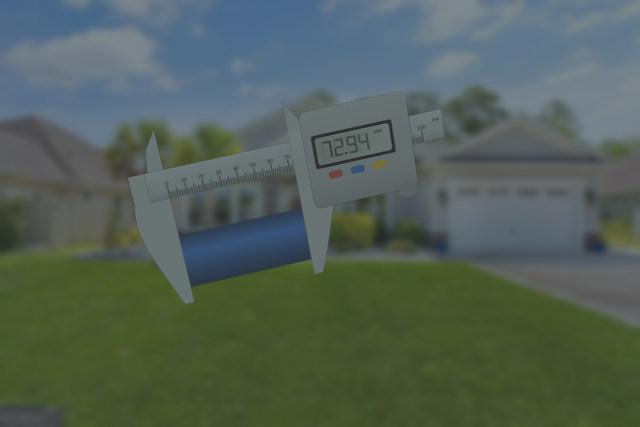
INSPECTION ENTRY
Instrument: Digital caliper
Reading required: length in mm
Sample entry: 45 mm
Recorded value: 72.94 mm
